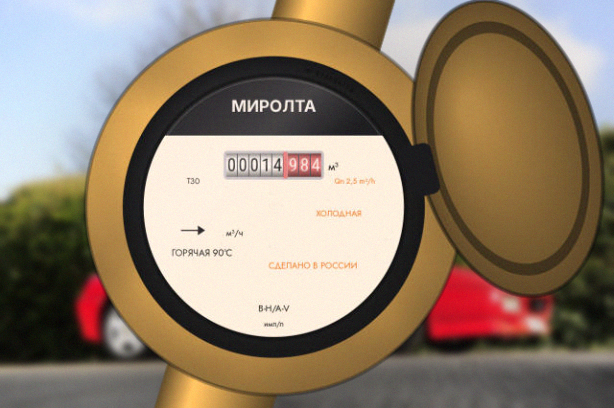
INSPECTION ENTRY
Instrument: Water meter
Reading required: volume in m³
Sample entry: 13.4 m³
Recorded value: 14.984 m³
